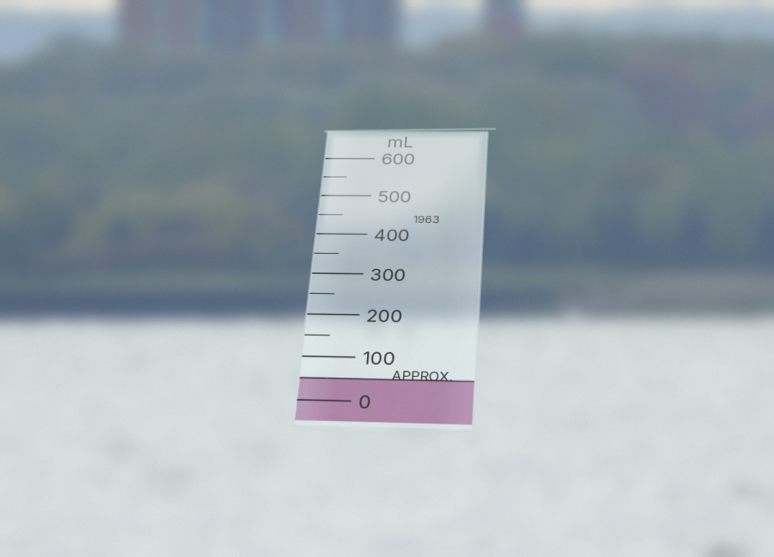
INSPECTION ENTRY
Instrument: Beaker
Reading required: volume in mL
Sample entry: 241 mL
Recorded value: 50 mL
